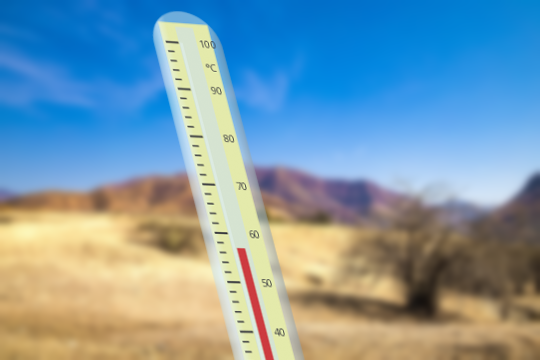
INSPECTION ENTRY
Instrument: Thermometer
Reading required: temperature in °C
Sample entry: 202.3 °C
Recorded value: 57 °C
